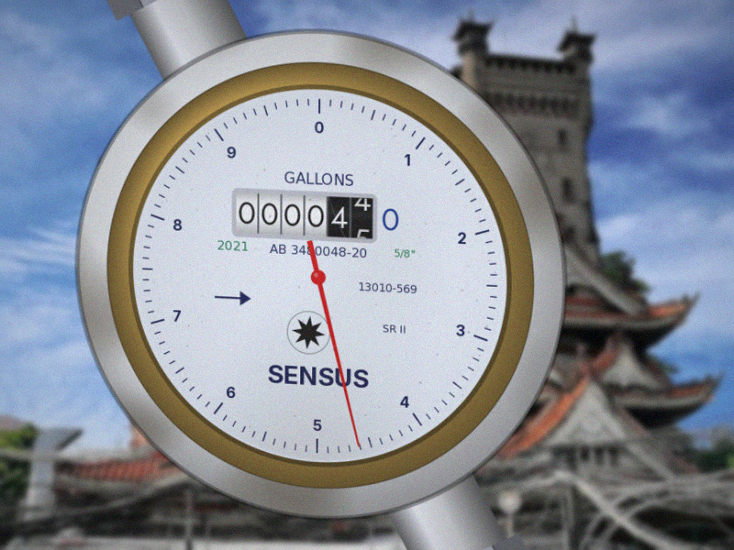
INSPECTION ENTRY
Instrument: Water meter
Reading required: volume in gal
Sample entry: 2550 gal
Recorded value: 444.6 gal
